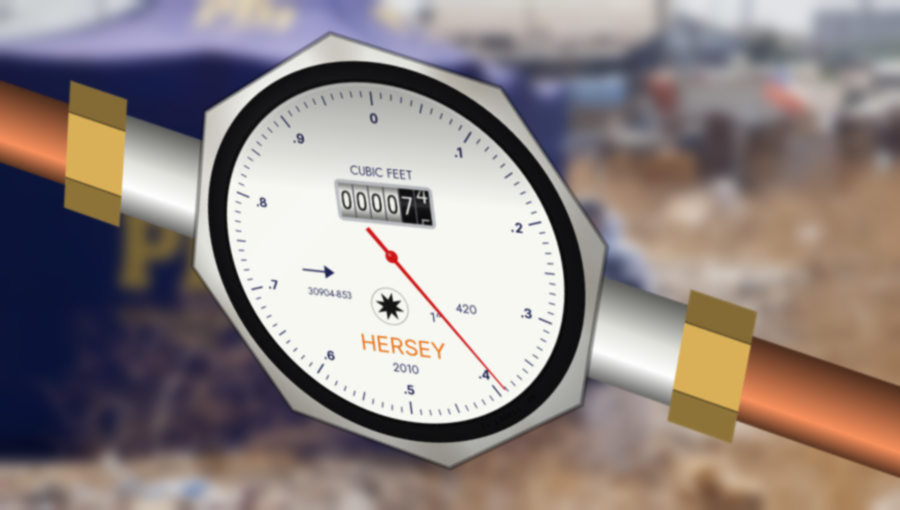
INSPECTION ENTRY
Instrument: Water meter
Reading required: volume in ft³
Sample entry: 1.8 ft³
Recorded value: 74.39 ft³
